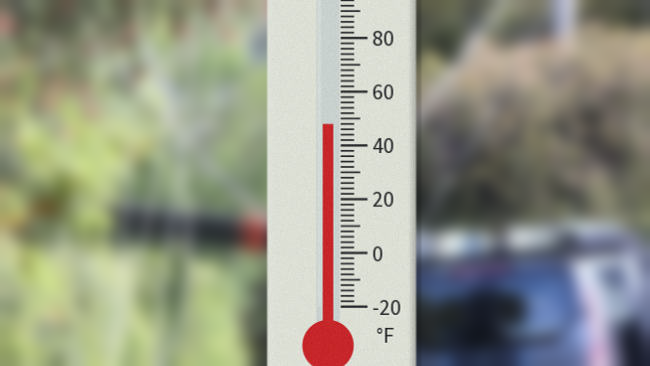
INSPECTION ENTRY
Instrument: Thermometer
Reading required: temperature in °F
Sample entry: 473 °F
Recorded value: 48 °F
